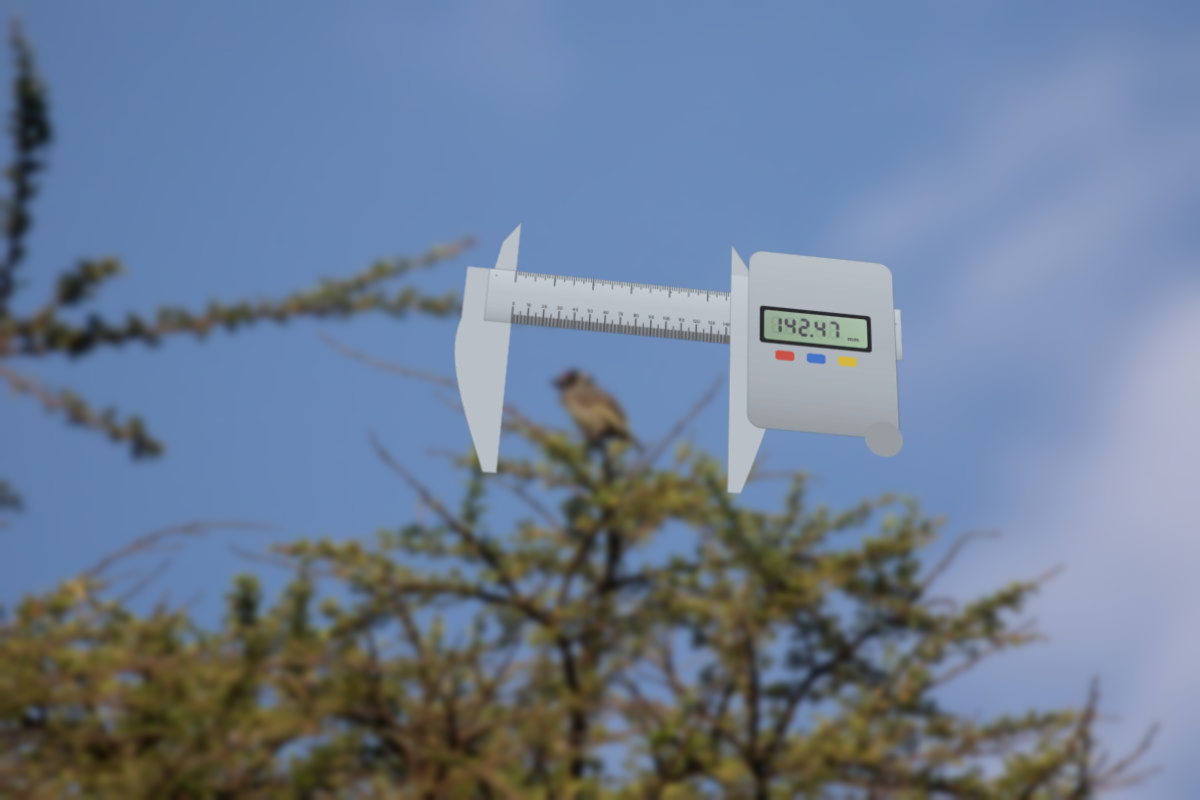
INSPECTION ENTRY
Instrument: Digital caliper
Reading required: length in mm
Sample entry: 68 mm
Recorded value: 142.47 mm
